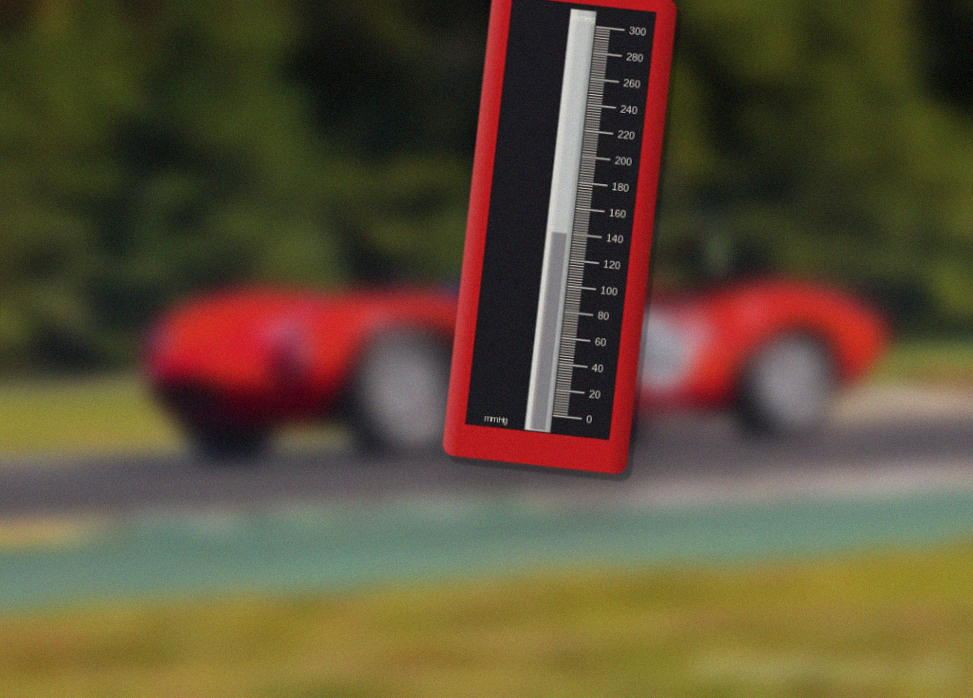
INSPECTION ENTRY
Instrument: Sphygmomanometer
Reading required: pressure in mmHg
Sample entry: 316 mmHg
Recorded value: 140 mmHg
